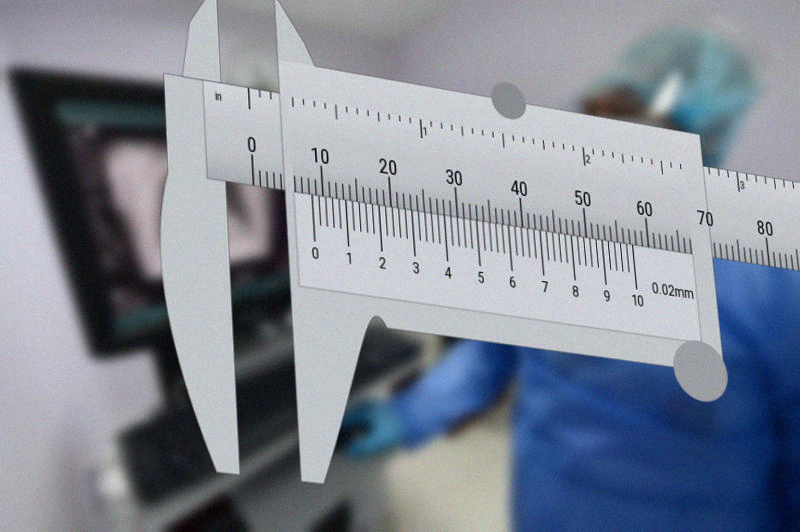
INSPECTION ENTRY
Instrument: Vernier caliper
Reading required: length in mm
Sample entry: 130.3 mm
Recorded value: 8.4 mm
